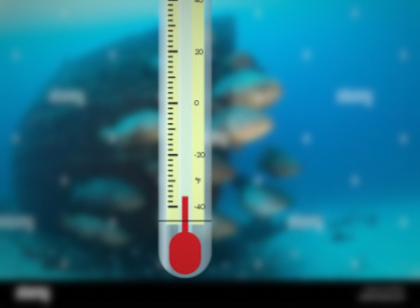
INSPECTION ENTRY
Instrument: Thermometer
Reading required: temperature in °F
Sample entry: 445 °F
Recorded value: -36 °F
